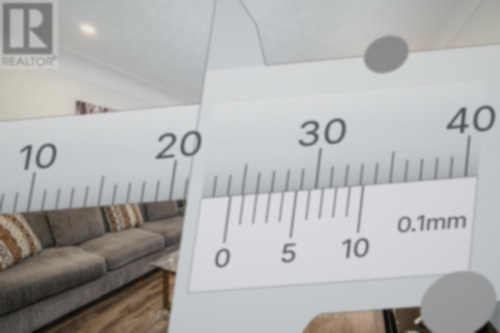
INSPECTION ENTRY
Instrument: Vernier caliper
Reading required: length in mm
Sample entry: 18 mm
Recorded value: 24.2 mm
